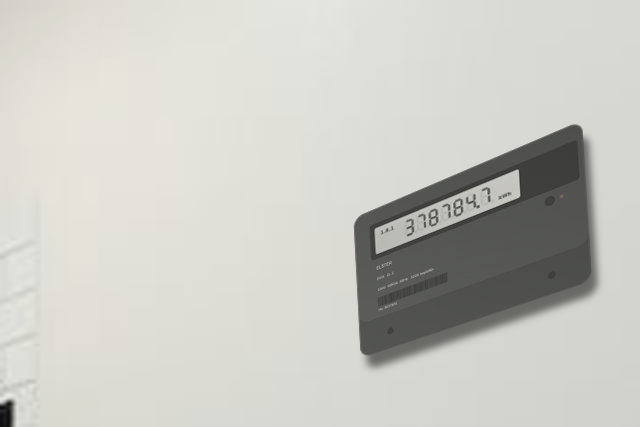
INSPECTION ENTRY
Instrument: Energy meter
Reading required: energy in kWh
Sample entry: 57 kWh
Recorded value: 378784.7 kWh
